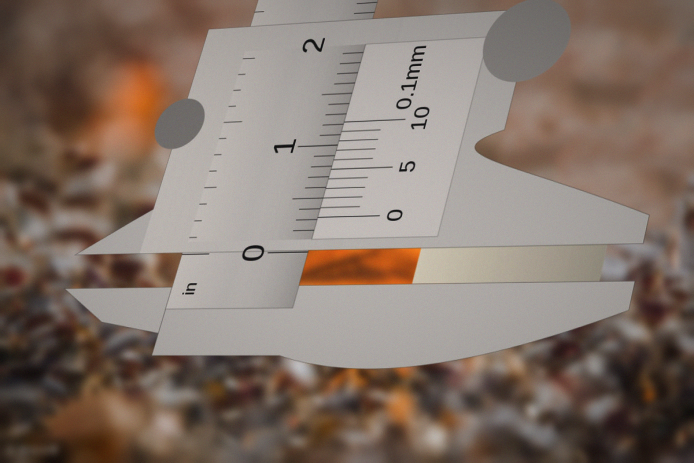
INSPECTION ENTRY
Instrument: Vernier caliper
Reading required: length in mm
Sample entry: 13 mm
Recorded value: 3.2 mm
